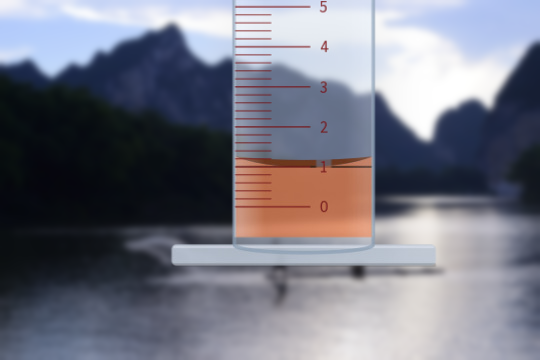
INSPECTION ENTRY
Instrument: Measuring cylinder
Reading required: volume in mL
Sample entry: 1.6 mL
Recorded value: 1 mL
